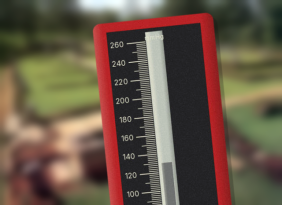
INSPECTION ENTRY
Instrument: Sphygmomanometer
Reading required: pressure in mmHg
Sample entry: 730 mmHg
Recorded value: 130 mmHg
